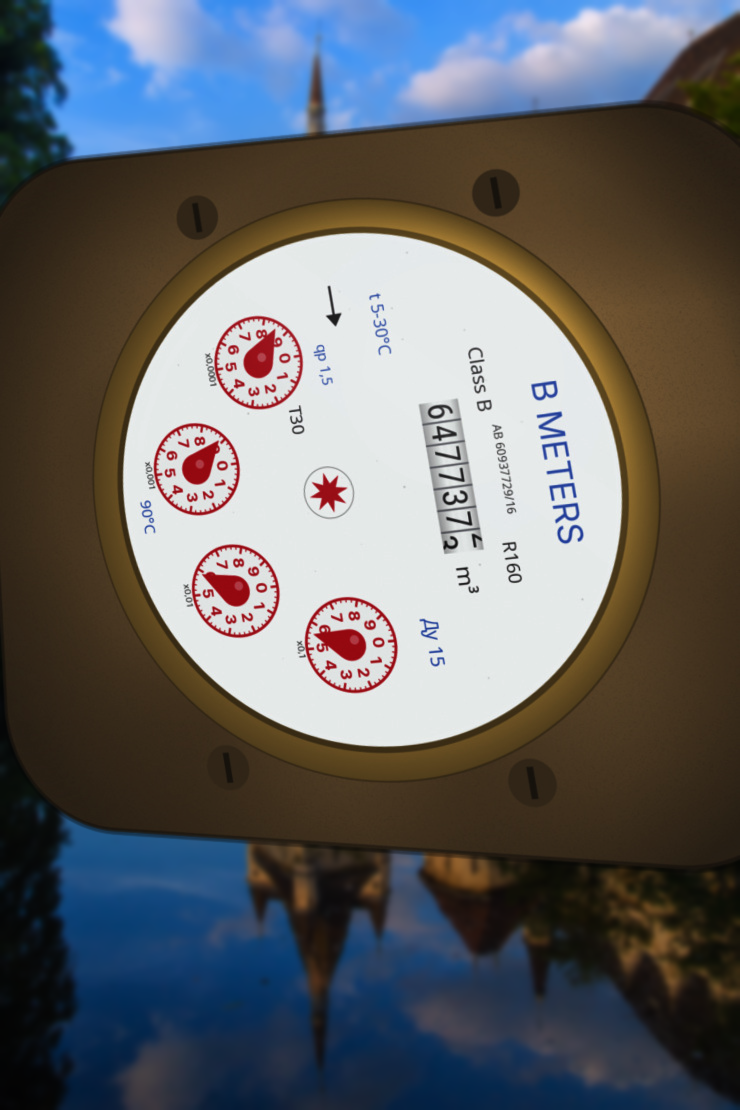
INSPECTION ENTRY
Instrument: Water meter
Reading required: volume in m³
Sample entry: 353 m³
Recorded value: 6477372.5588 m³
